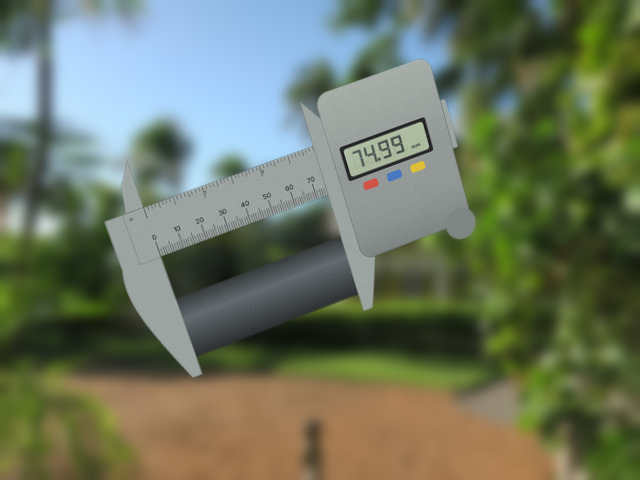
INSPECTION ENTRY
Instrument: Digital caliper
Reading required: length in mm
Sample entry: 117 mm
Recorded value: 74.99 mm
